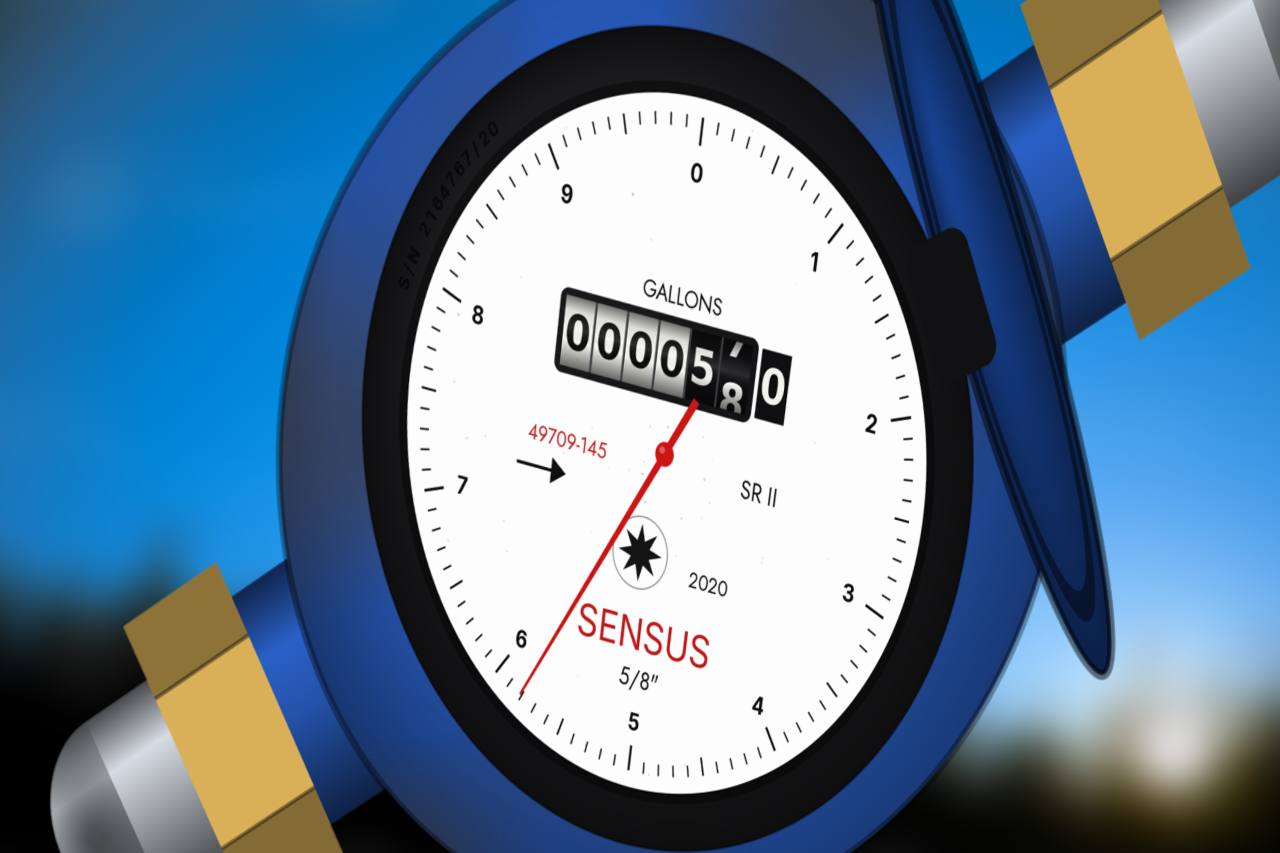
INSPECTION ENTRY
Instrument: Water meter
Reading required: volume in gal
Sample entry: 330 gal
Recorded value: 575.8 gal
